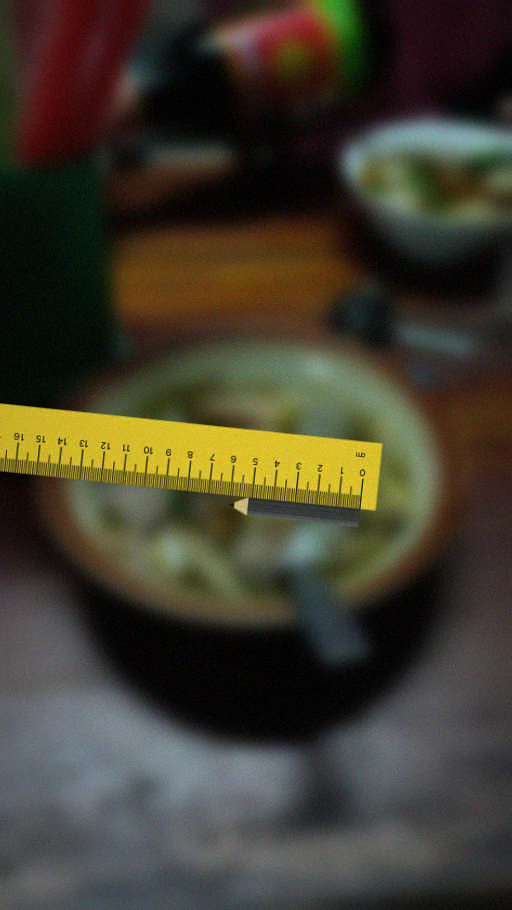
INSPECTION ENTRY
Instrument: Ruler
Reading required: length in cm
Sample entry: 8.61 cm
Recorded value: 6 cm
